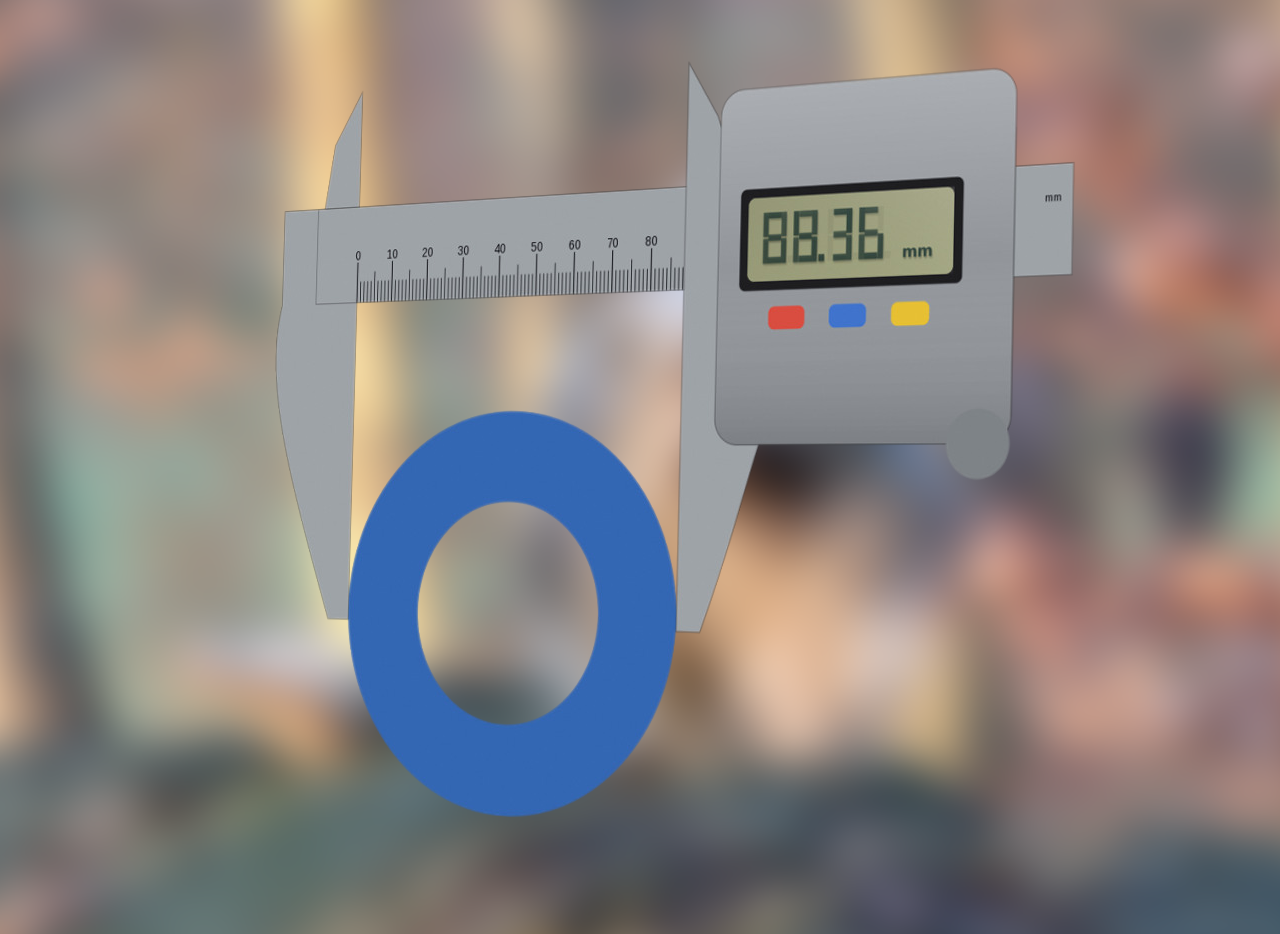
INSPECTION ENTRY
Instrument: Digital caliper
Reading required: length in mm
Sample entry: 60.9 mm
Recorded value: 88.36 mm
